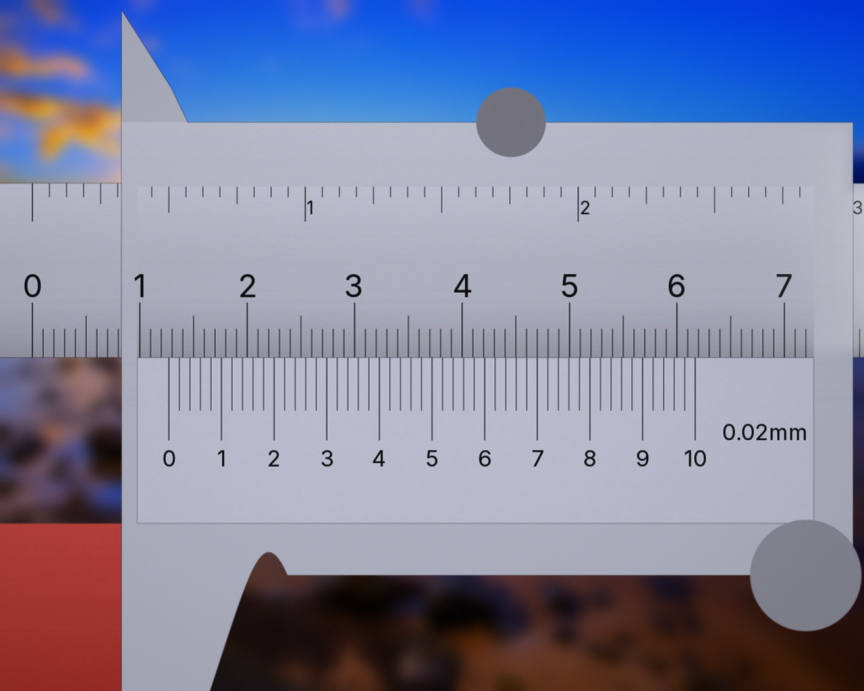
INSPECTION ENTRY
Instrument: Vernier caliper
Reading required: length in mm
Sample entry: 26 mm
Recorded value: 12.7 mm
